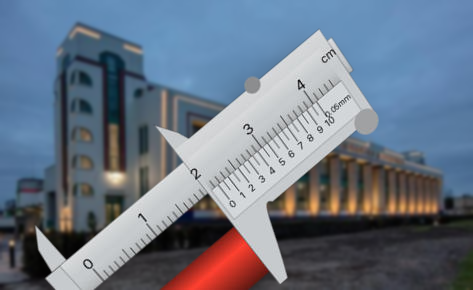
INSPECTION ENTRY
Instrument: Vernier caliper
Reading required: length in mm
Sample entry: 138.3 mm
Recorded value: 21.6 mm
